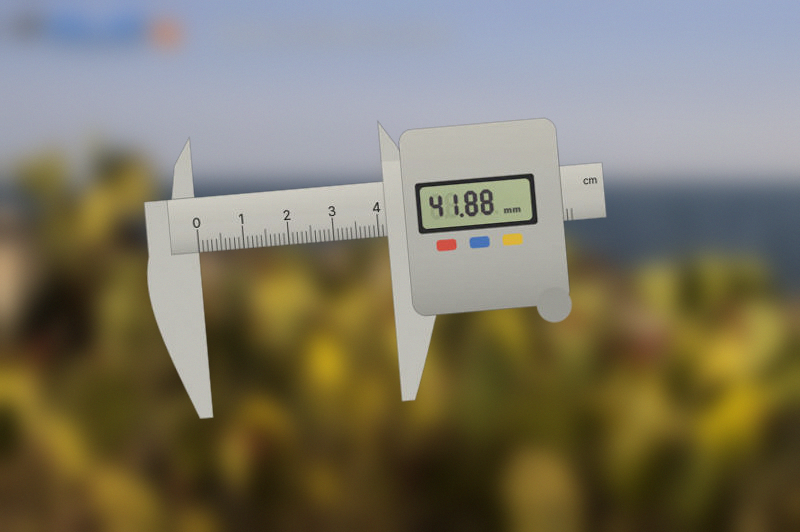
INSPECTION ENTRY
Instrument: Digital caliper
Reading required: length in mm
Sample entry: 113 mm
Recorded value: 41.88 mm
